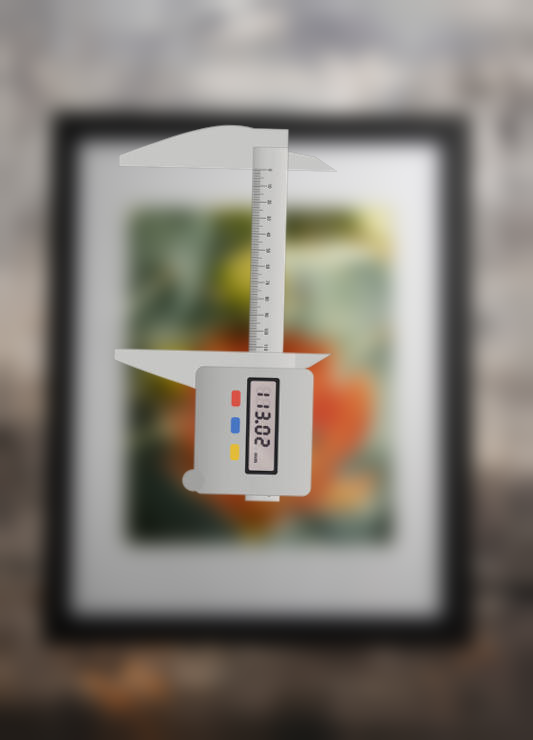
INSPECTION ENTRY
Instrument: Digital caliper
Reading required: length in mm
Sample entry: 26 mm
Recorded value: 113.02 mm
